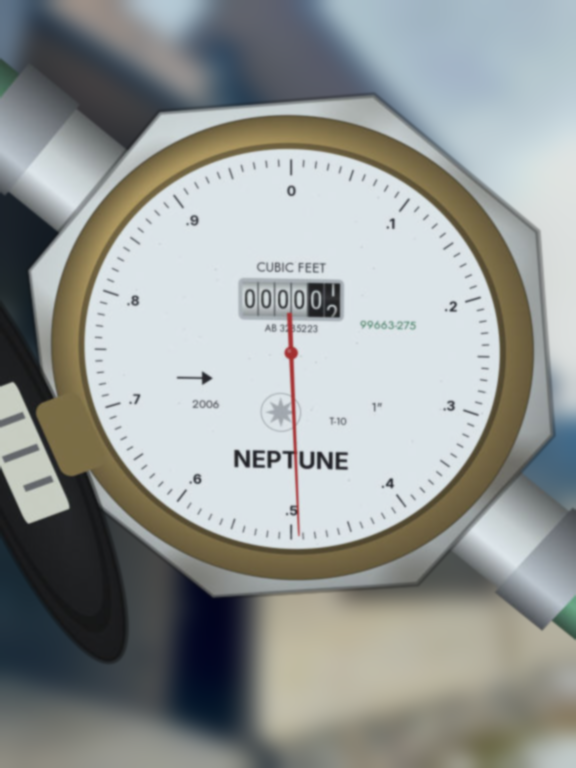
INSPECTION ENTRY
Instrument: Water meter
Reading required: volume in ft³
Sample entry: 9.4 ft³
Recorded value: 1.49 ft³
